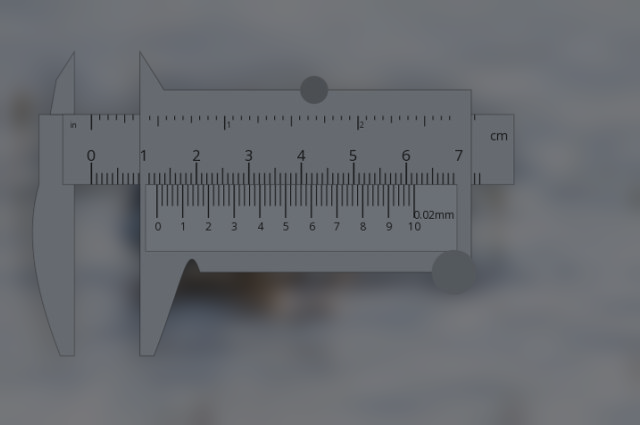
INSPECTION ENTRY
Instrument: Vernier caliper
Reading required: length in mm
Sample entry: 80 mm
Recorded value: 12.5 mm
